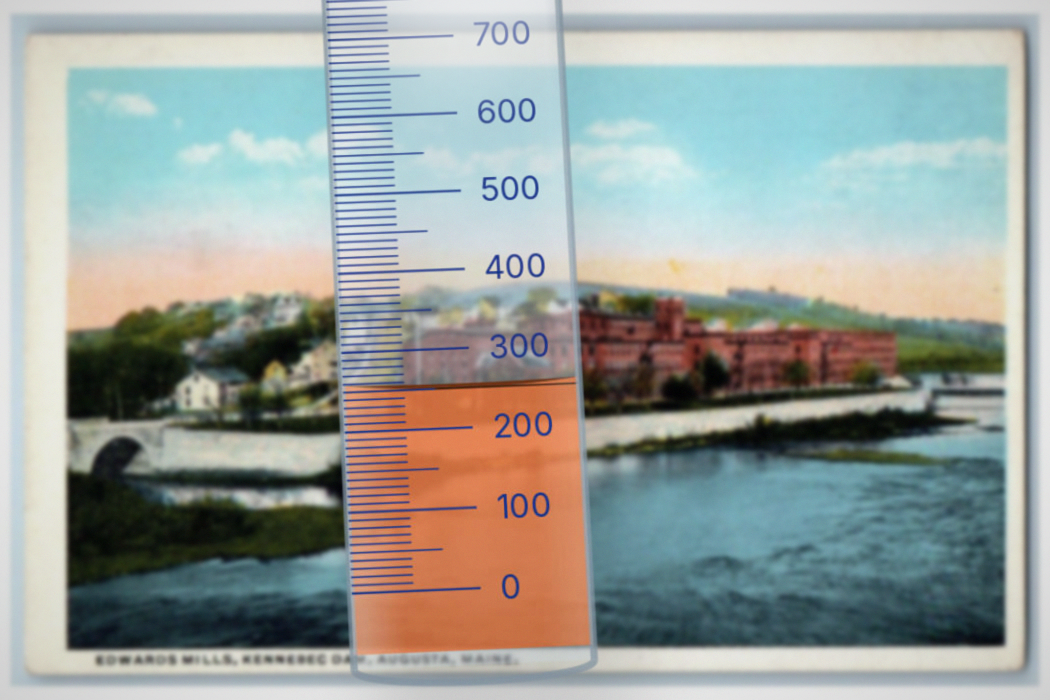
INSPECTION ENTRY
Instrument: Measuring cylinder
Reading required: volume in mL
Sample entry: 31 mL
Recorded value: 250 mL
